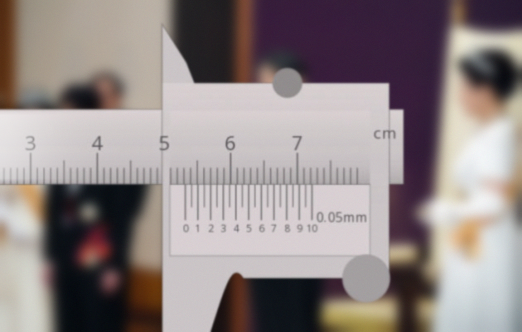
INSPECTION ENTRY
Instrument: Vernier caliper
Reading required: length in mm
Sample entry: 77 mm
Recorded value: 53.2 mm
